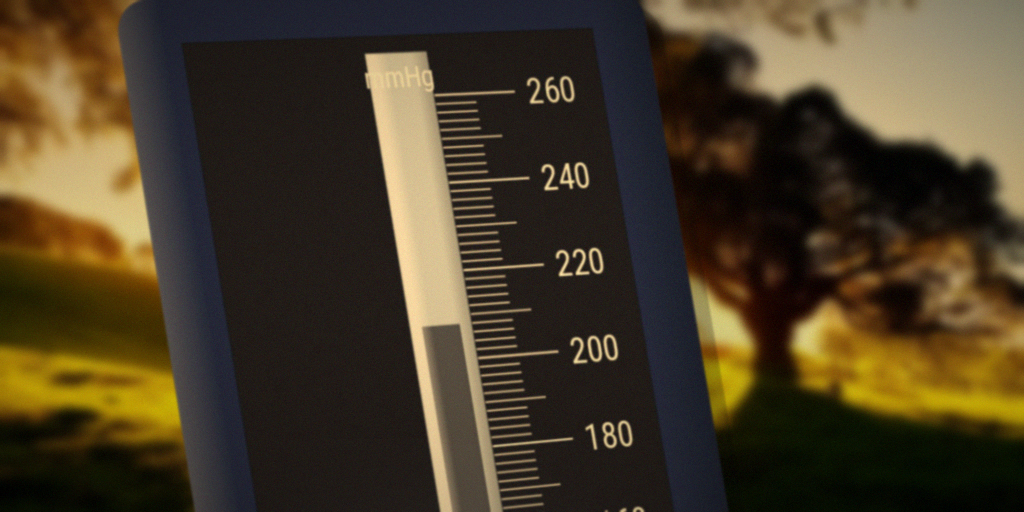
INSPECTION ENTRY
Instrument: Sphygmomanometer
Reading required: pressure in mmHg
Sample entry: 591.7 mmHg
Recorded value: 208 mmHg
